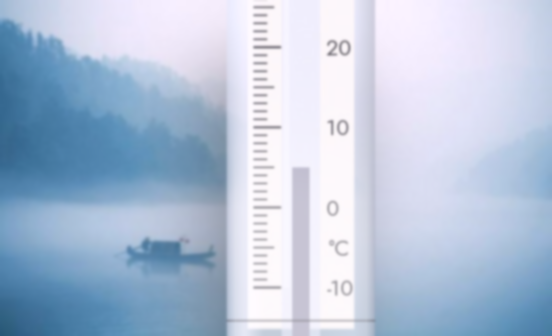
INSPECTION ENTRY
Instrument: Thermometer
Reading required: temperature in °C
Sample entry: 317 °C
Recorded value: 5 °C
